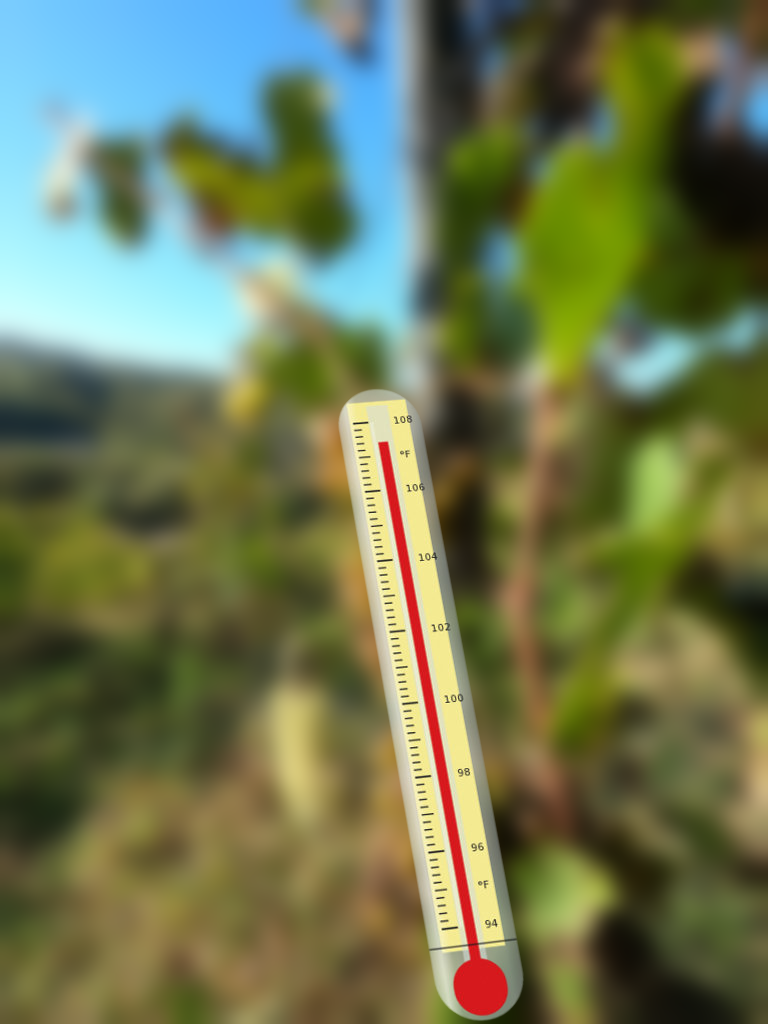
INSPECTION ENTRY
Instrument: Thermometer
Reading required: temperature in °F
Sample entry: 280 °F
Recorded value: 107.4 °F
